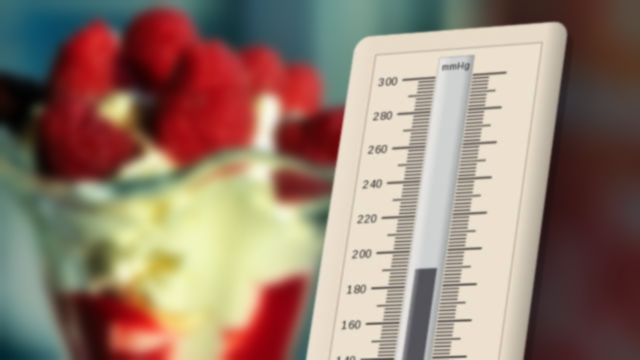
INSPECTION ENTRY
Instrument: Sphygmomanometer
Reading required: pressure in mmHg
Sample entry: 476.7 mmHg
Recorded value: 190 mmHg
